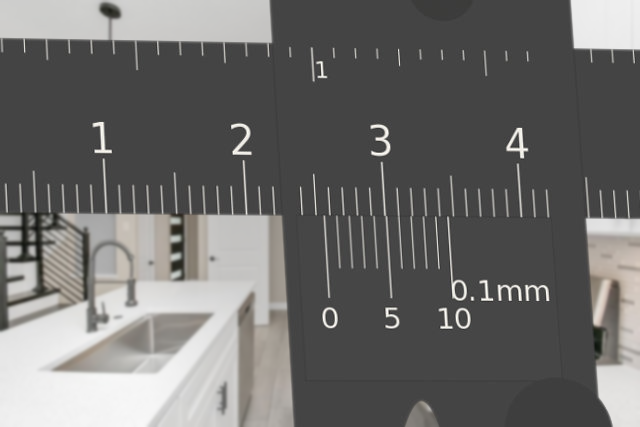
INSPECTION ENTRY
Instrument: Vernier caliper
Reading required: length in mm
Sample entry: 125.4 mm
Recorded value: 25.6 mm
